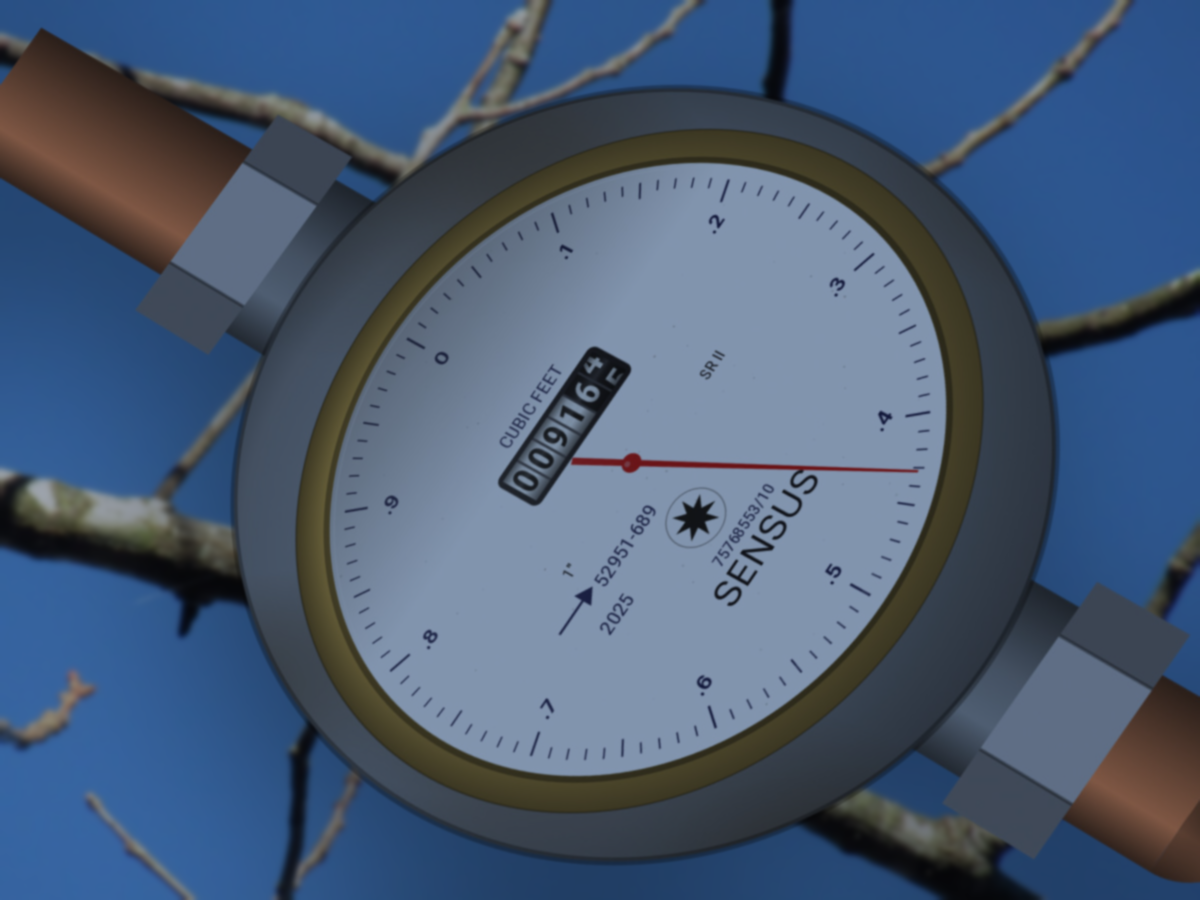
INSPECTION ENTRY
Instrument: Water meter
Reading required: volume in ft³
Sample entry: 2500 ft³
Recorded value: 9164.43 ft³
